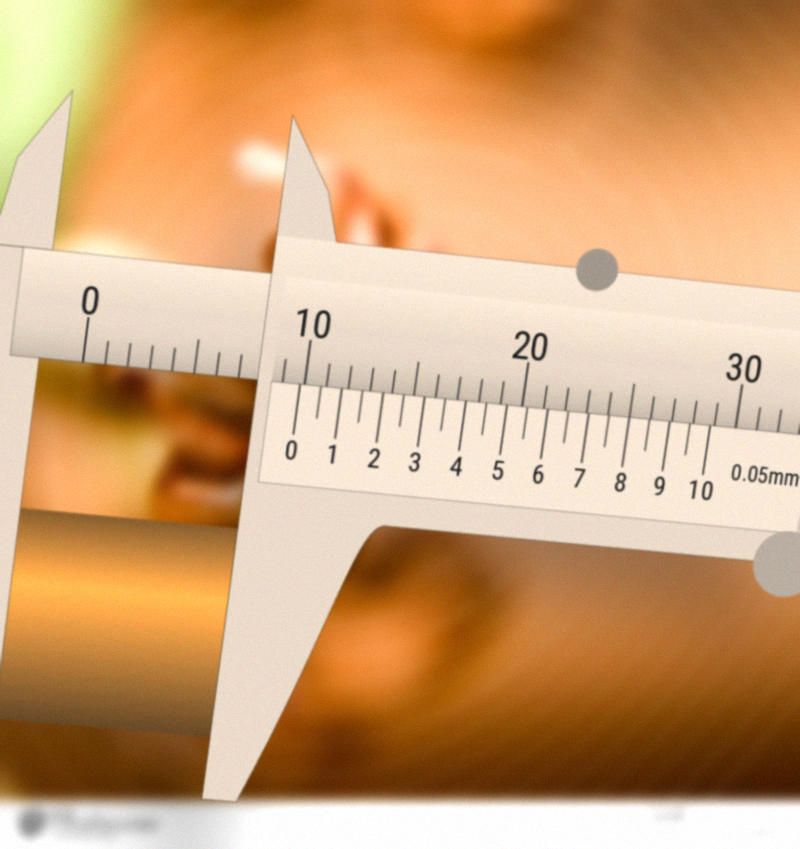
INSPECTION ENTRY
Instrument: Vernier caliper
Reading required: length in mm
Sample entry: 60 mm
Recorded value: 9.8 mm
